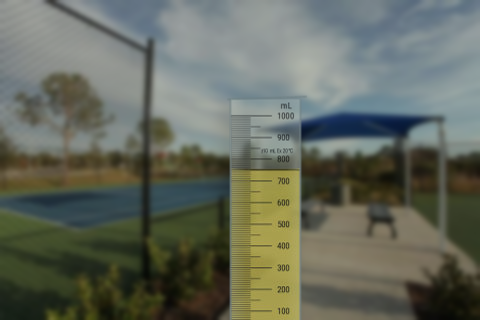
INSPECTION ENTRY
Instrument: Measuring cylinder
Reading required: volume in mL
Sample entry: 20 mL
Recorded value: 750 mL
